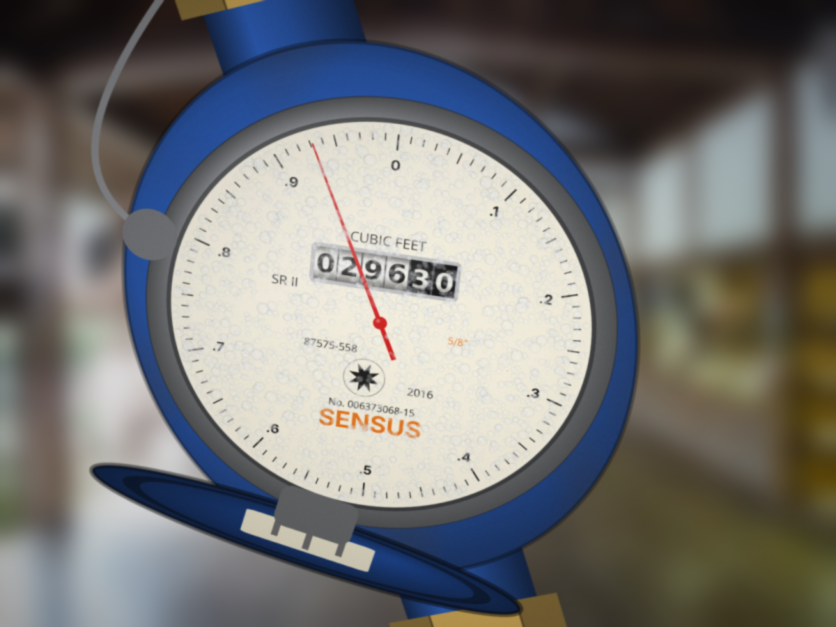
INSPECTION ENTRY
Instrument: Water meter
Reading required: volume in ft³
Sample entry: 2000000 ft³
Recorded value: 29629.93 ft³
